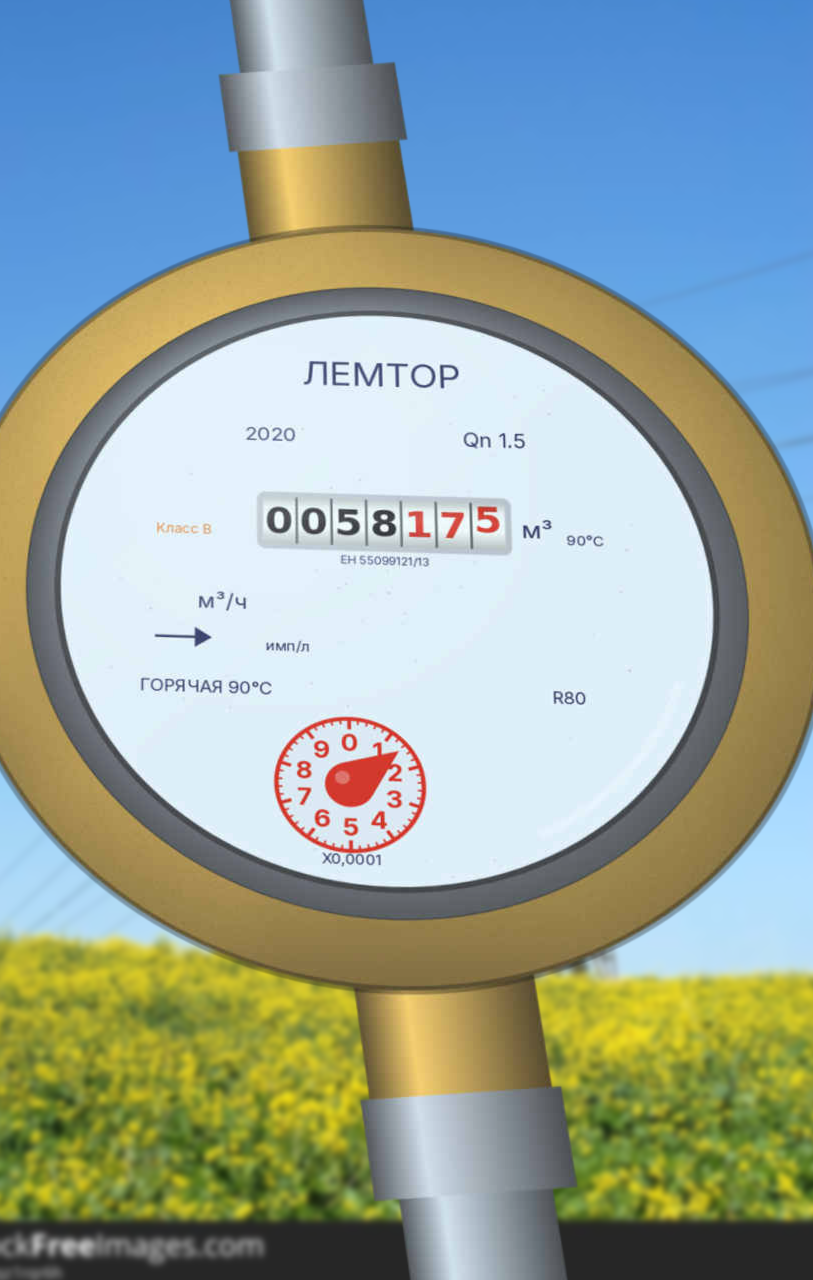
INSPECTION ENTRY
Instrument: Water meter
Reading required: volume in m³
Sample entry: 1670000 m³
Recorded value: 58.1751 m³
